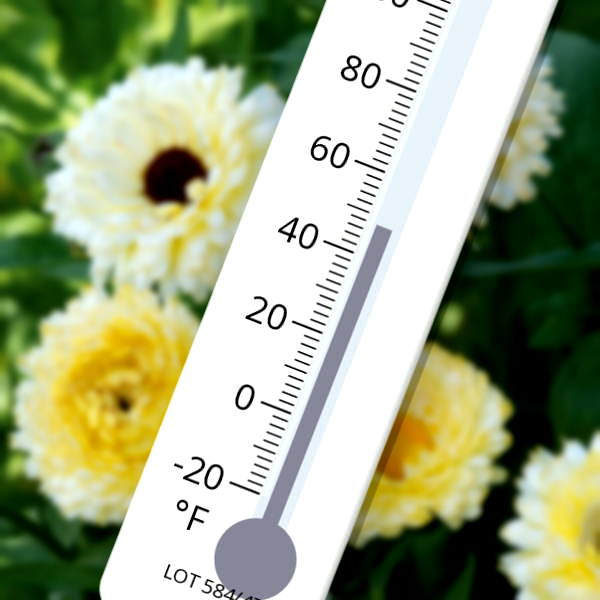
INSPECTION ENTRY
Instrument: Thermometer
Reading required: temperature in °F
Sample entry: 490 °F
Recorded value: 48 °F
